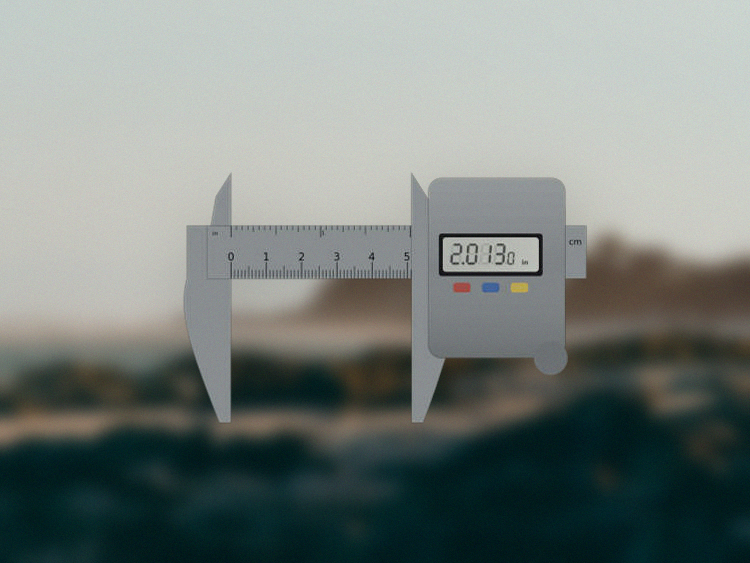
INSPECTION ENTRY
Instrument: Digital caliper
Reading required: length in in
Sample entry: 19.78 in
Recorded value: 2.0130 in
